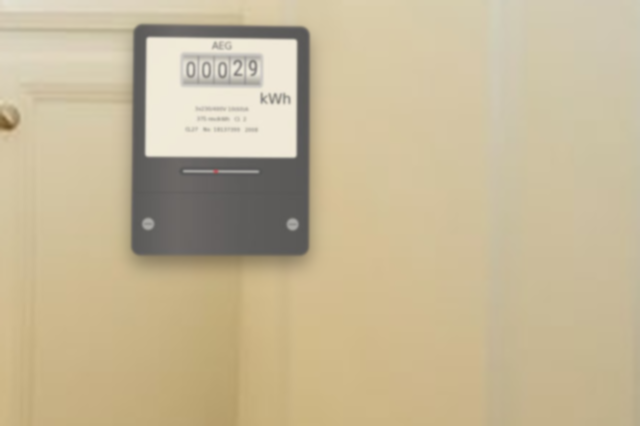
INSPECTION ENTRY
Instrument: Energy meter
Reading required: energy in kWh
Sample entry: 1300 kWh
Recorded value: 29 kWh
